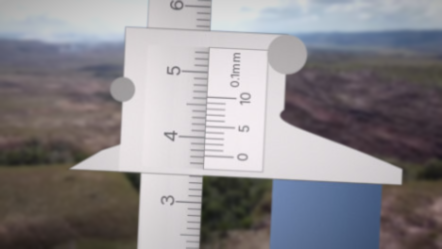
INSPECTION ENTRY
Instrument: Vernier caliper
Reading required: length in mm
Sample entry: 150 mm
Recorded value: 37.2 mm
